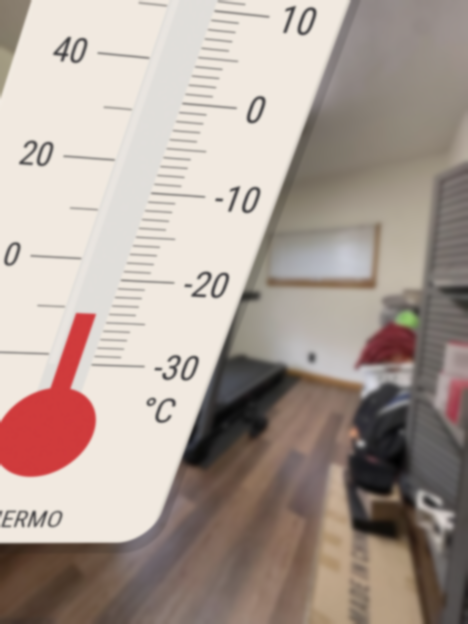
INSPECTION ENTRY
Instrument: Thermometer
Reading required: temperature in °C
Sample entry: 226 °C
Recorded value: -24 °C
